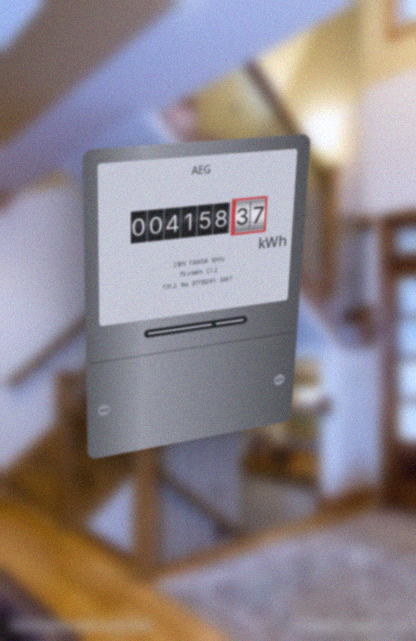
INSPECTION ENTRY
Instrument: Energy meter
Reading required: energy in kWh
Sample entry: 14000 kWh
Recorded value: 4158.37 kWh
